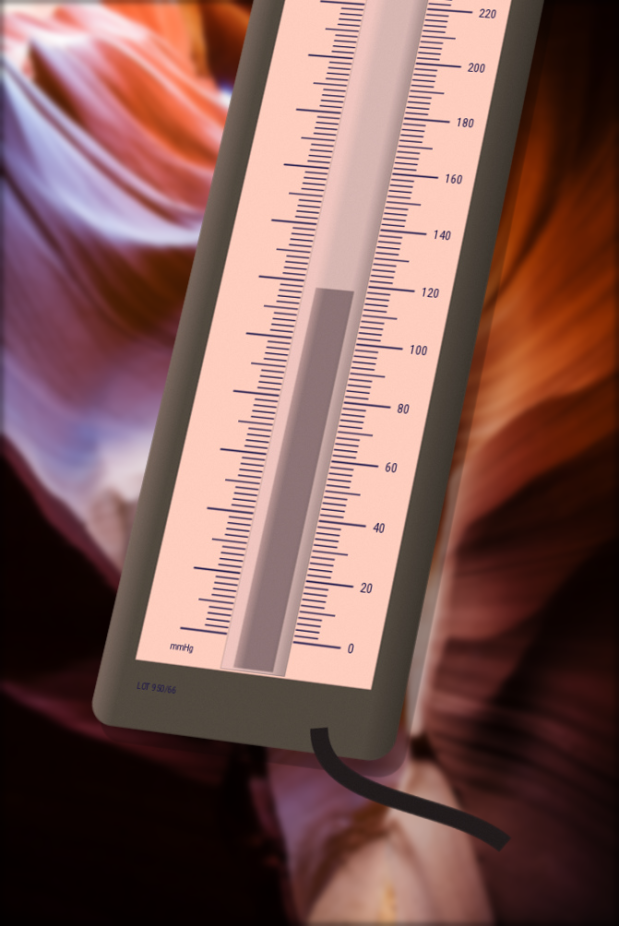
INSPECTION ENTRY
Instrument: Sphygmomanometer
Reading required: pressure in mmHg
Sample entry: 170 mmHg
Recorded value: 118 mmHg
